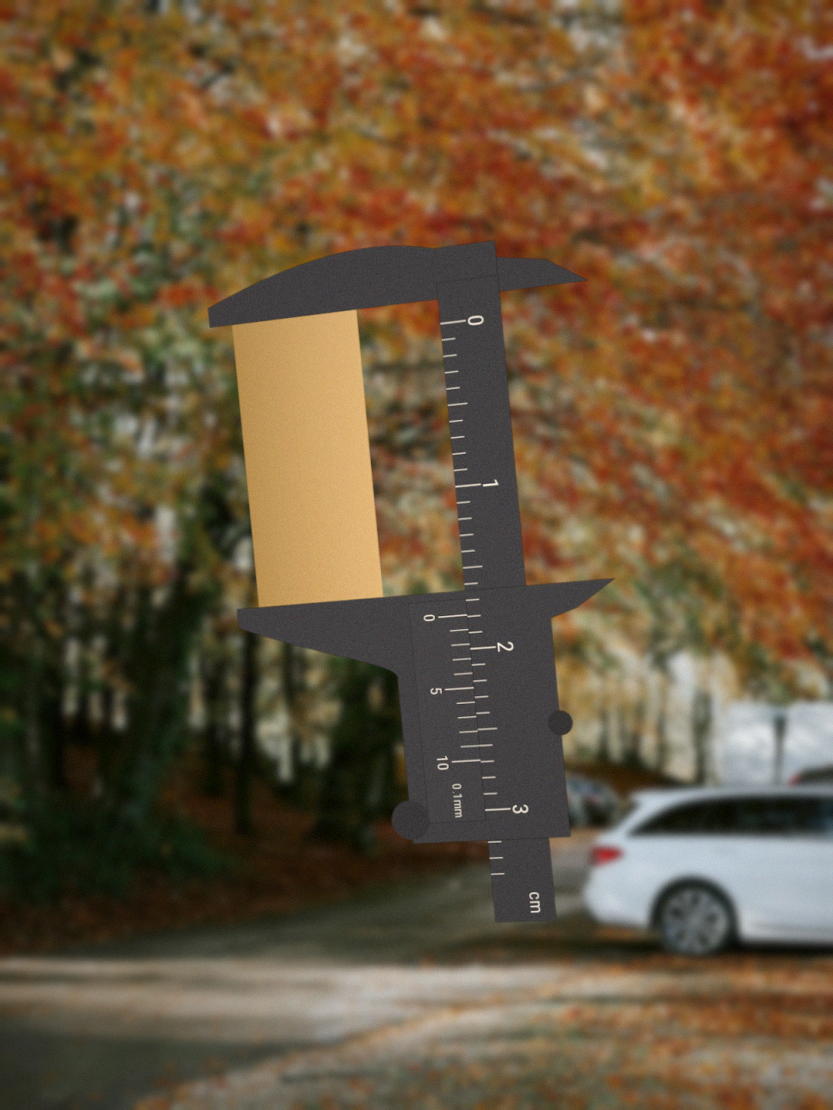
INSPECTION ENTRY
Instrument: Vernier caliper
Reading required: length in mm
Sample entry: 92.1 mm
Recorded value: 17.9 mm
